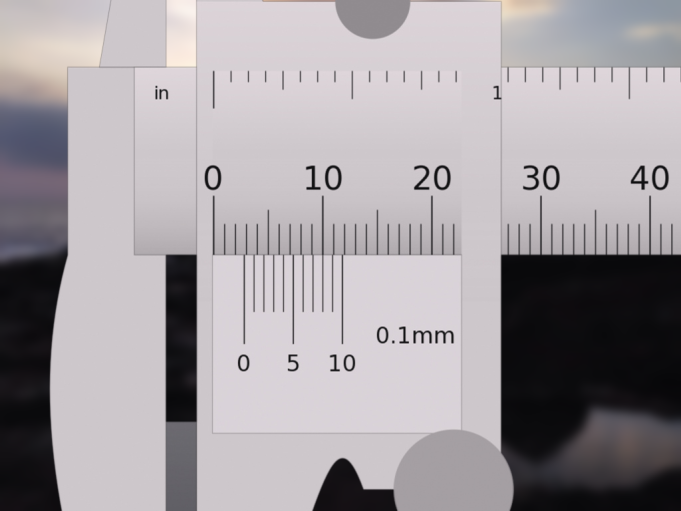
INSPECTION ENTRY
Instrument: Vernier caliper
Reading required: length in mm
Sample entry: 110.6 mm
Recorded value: 2.8 mm
